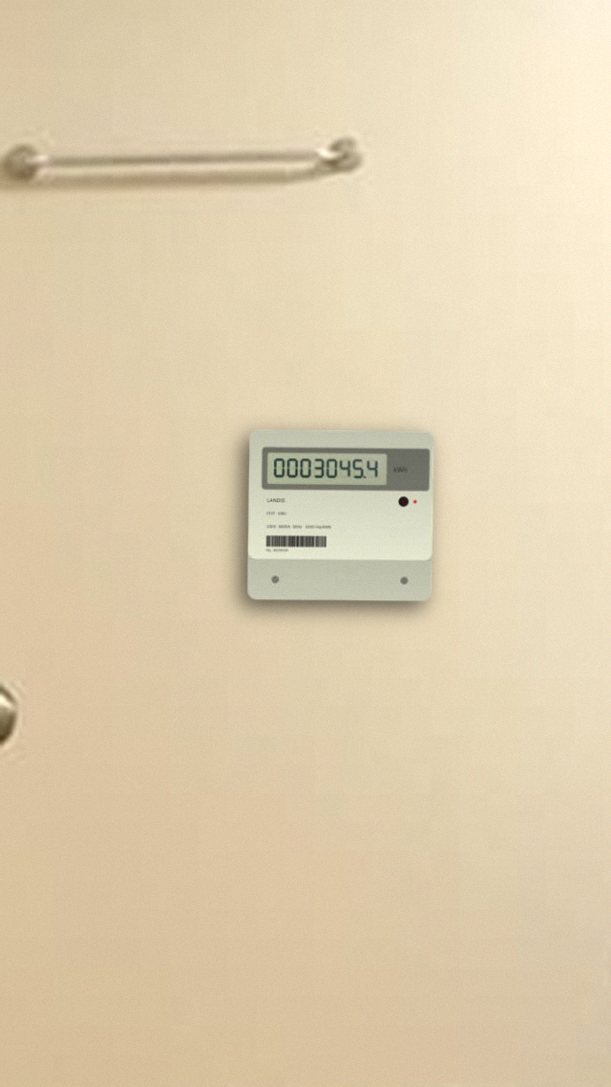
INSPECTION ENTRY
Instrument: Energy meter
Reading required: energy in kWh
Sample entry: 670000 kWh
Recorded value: 3045.4 kWh
